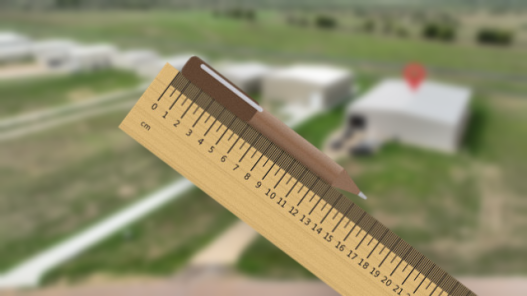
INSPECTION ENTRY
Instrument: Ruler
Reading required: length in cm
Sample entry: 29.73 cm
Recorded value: 15.5 cm
